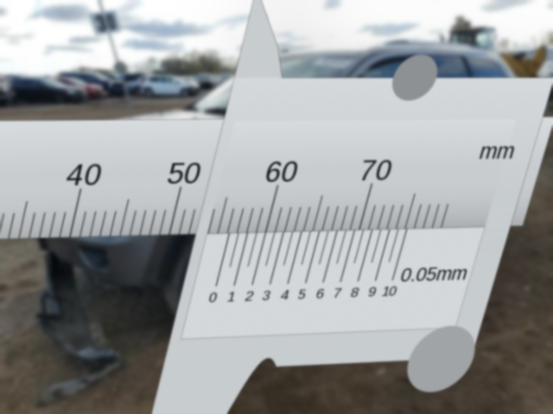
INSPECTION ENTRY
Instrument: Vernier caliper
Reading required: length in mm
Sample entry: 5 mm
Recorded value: 56.2 mm
